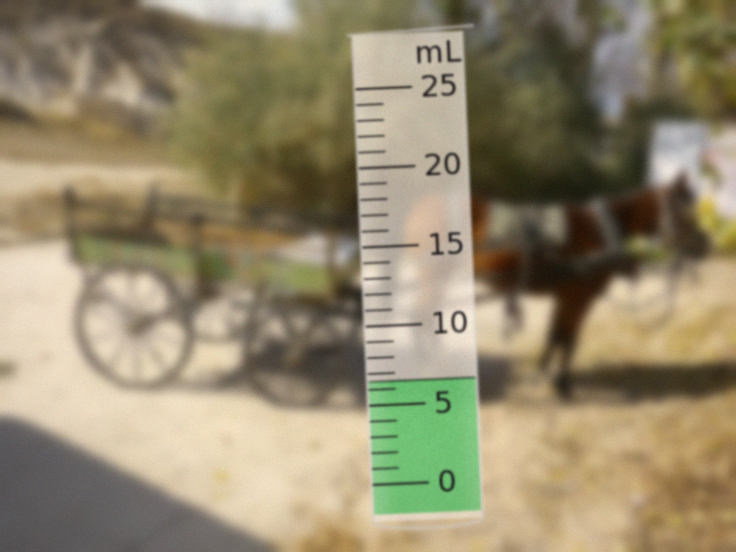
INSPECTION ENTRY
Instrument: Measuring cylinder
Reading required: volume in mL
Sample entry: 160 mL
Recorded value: 6.5 mL
